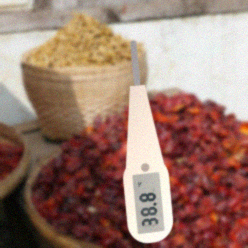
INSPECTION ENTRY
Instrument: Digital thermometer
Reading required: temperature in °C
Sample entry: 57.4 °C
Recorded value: 38.8 °C
